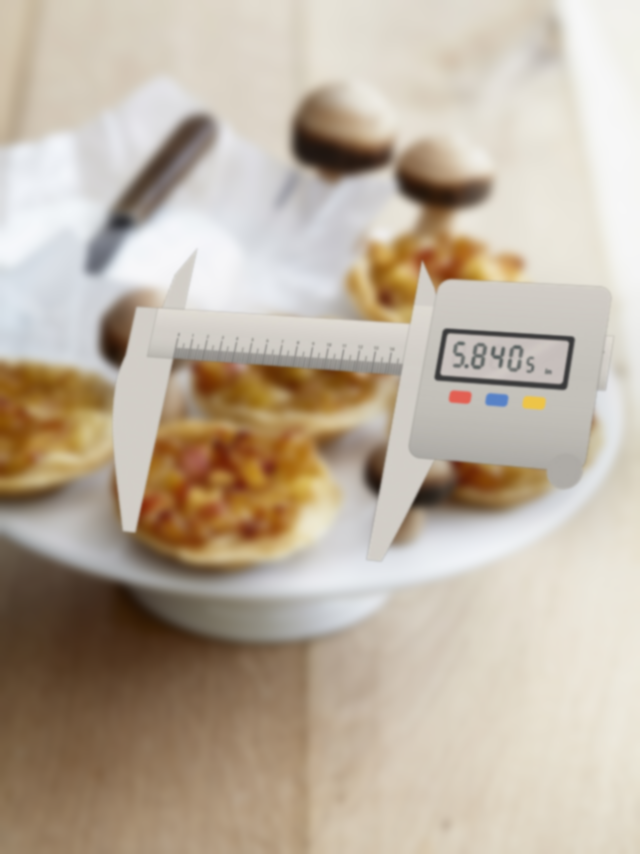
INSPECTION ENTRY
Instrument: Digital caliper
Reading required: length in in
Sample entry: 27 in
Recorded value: 5.8405 in
